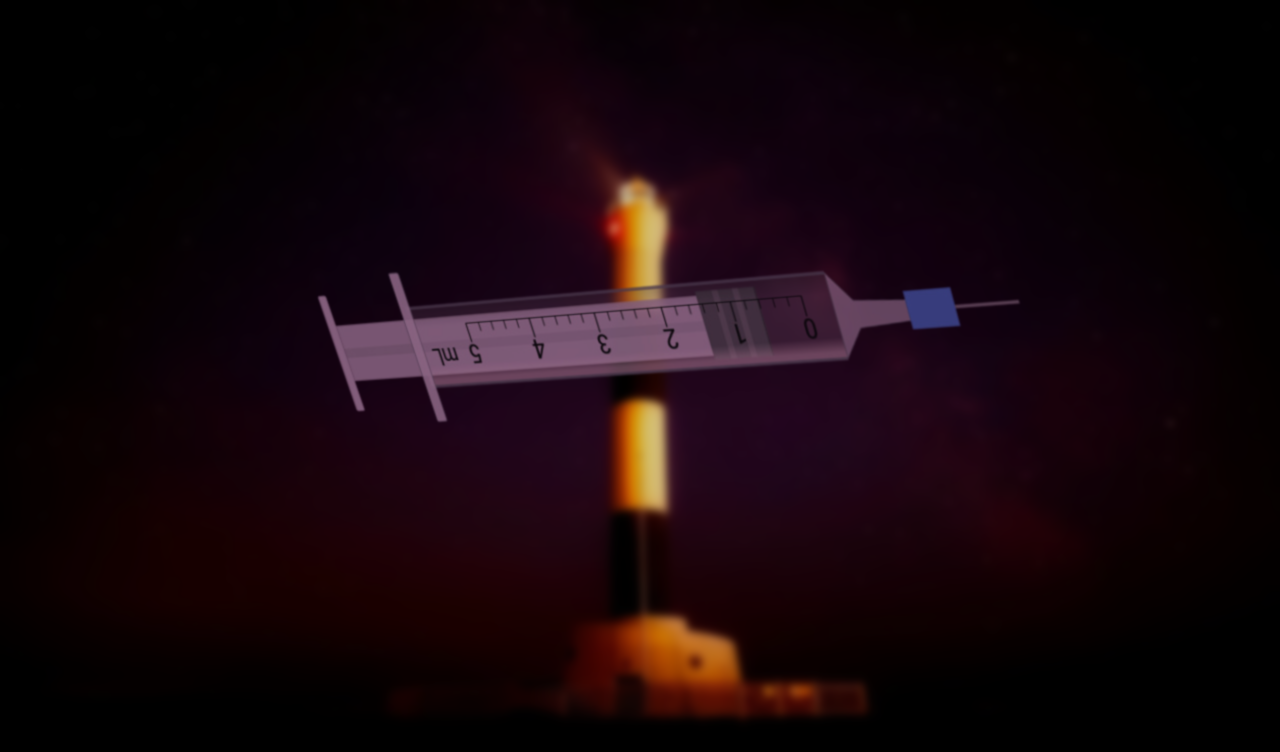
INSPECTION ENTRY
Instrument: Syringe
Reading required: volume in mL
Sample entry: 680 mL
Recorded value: 0.6 mL
